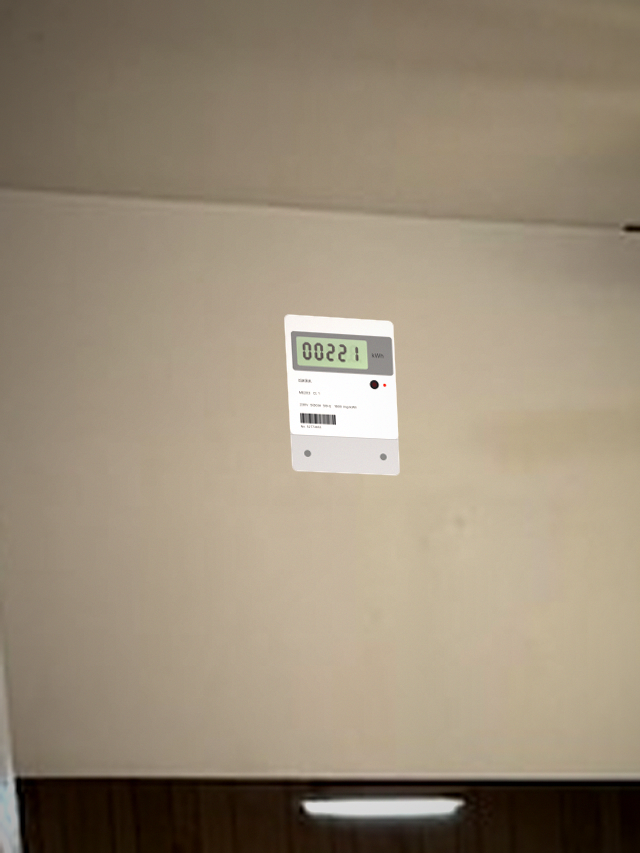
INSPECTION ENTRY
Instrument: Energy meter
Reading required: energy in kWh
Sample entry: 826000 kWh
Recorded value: 221 kWh
